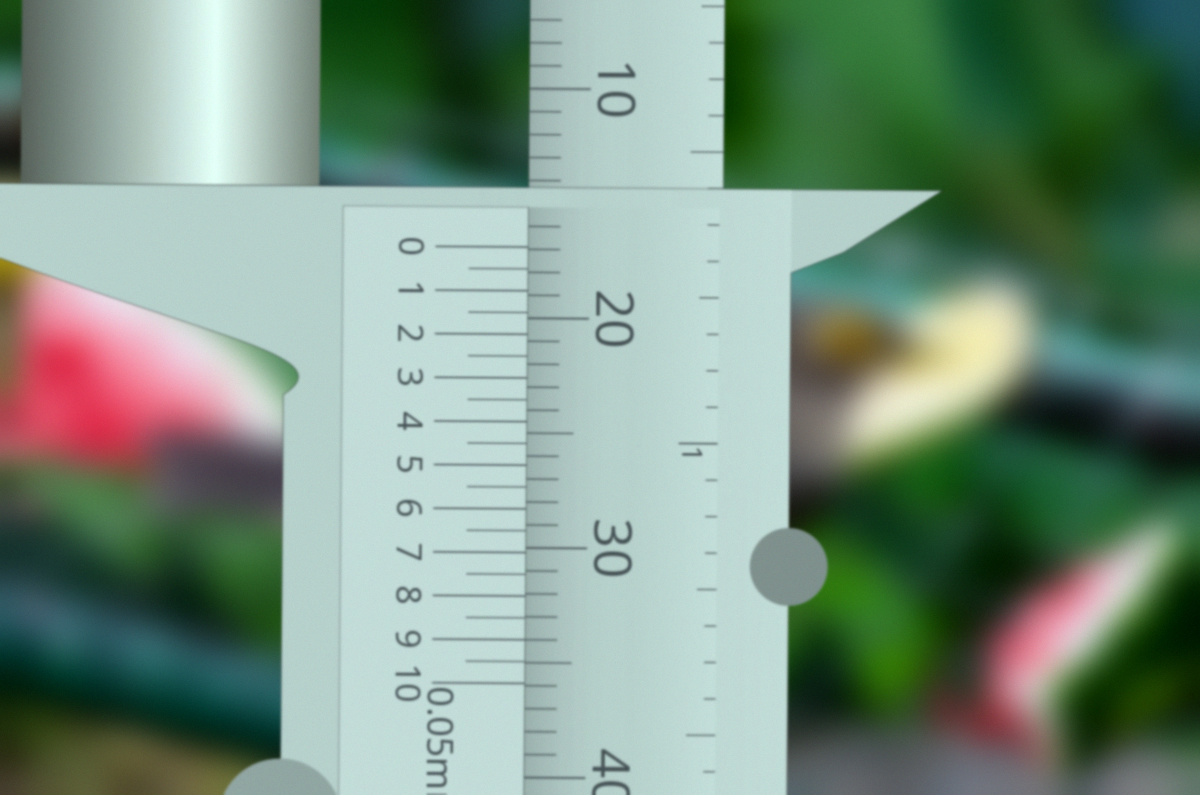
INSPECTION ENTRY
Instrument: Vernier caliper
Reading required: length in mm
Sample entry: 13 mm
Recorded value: 16.9 mm
